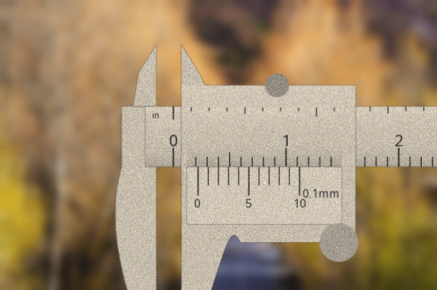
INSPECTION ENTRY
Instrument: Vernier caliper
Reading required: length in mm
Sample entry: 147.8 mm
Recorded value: 2.2 mm
